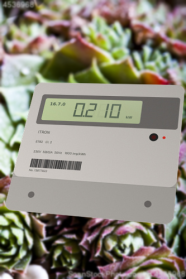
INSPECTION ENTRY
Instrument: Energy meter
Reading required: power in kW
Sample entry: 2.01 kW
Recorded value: 0.210 kW
